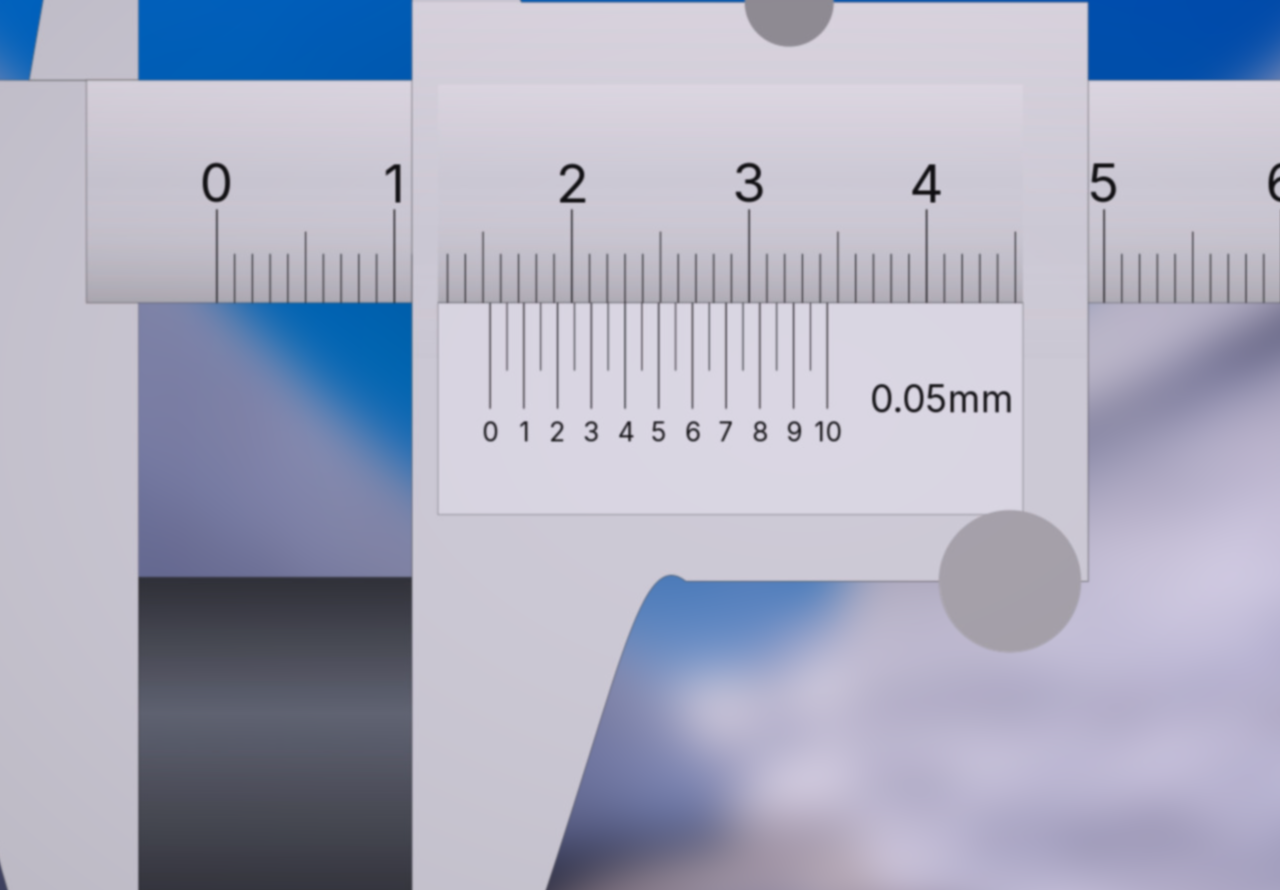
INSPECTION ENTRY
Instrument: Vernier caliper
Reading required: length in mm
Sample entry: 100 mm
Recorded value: 15.4 mm
